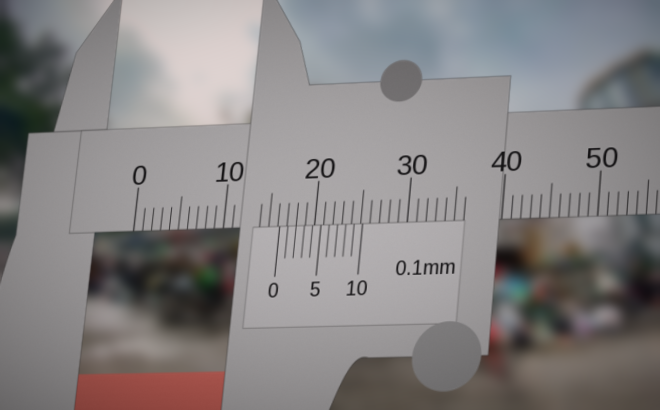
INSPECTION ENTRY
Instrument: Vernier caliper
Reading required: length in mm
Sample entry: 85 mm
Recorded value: 16.2 mm
